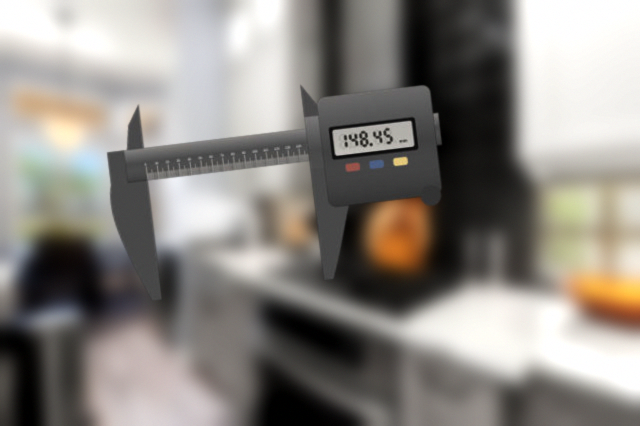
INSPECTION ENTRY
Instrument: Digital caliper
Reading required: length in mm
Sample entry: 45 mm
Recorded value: 148.45 mm
